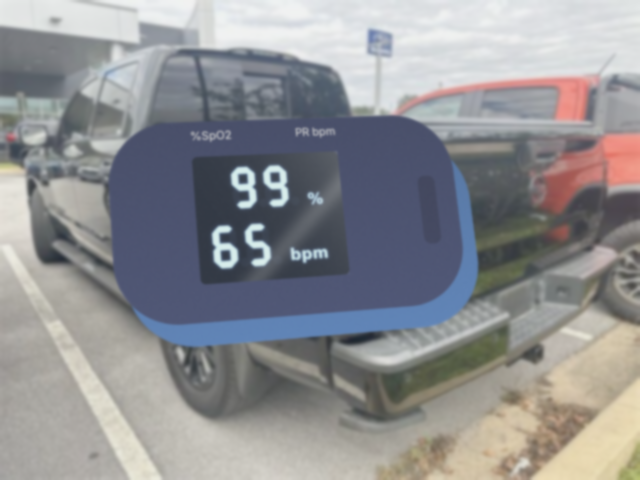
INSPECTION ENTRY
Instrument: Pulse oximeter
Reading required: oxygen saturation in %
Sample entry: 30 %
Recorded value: 99 %
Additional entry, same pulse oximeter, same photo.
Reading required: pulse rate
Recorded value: 65 bpm
